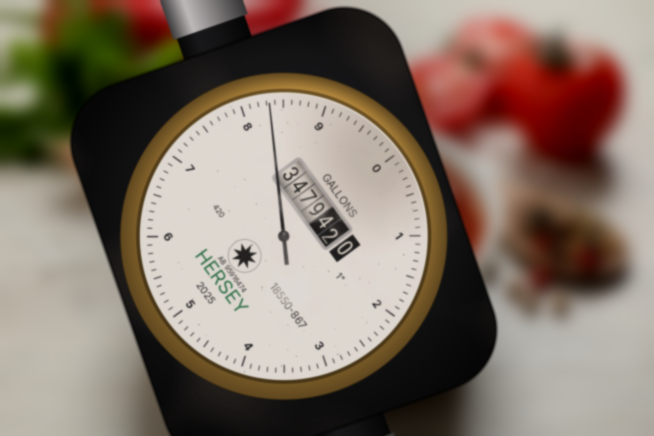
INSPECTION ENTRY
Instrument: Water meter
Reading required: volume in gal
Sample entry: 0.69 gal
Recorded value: 3479418.3 gal
